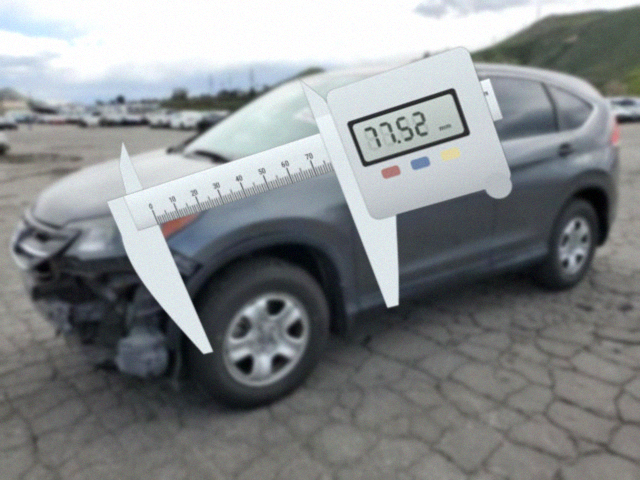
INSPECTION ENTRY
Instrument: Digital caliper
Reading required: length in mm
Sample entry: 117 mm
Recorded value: 77.52 mm
